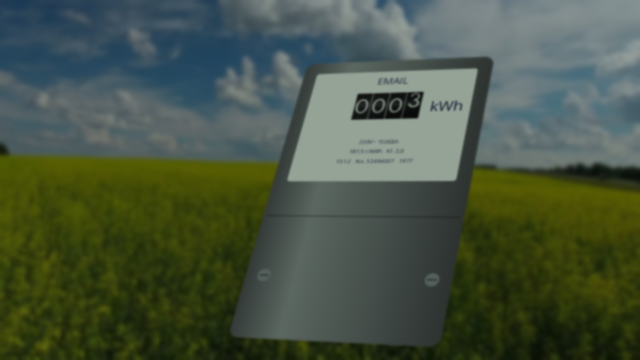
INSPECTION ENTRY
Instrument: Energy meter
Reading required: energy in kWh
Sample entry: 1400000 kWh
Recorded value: 3 kWh
